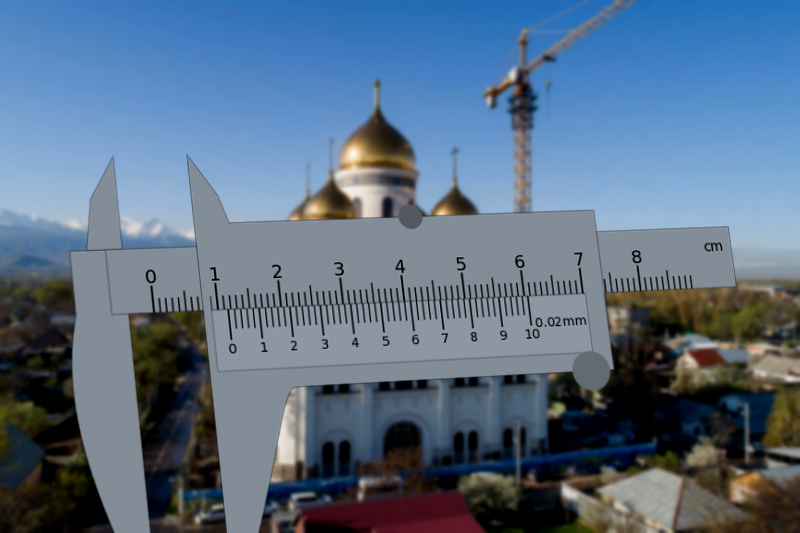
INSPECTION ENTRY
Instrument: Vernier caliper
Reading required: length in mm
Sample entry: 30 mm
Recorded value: 11.6 mm
